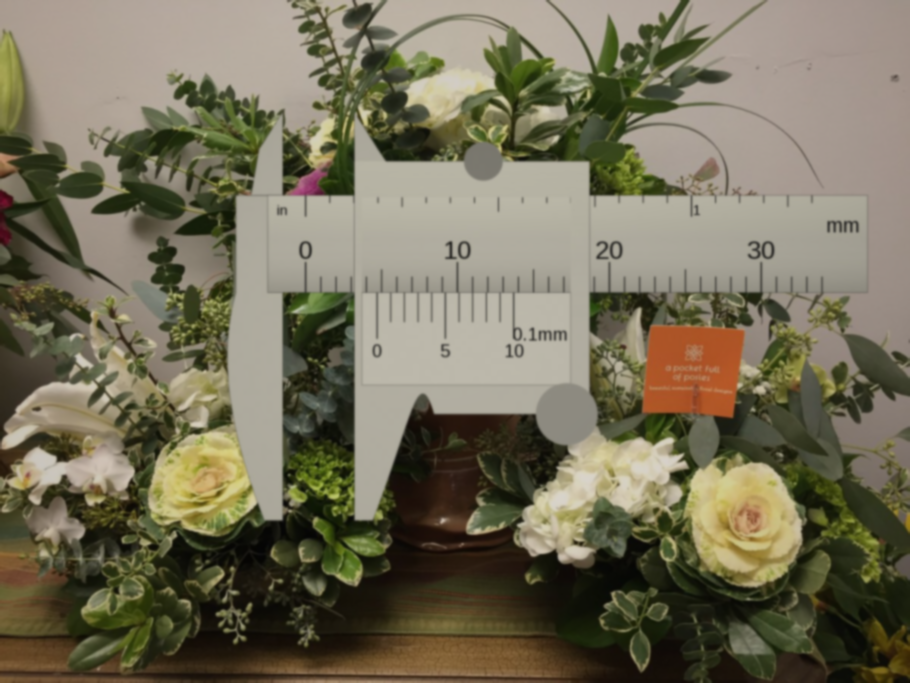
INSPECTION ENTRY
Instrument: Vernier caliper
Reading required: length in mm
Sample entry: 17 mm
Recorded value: 4.7 mm
